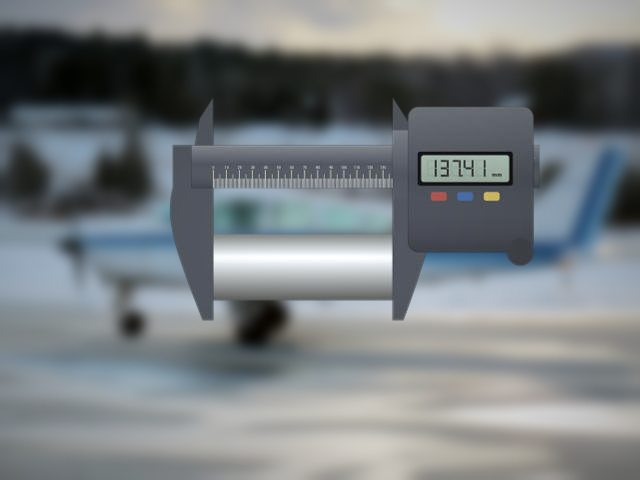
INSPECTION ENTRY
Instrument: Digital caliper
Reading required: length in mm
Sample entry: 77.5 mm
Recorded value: 137.41 mm
